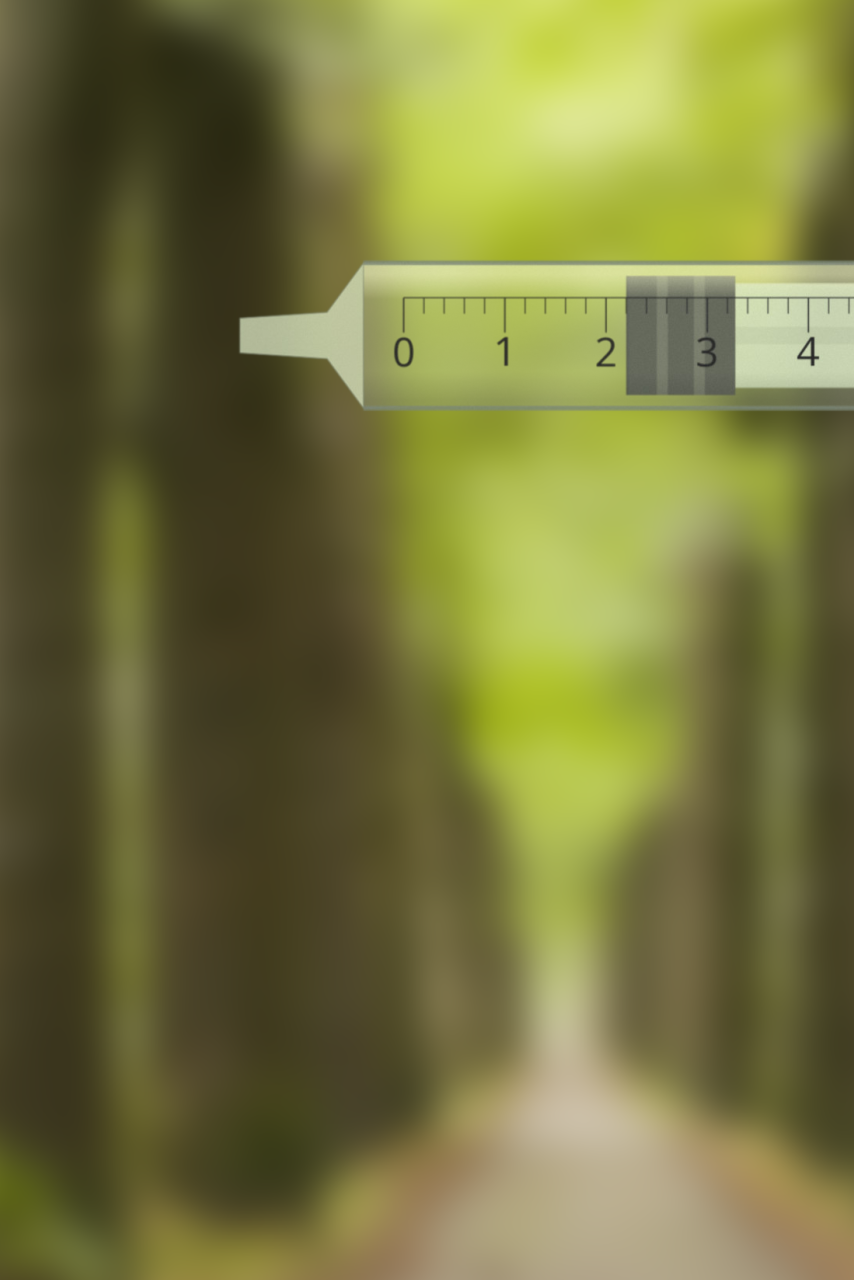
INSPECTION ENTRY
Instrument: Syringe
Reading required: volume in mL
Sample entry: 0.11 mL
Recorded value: 2.2 mL
